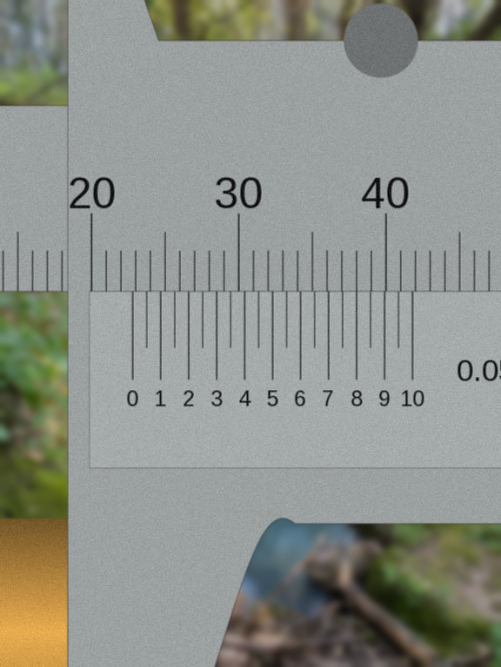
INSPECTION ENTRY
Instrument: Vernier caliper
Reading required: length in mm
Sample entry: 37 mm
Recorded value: 22.8 mm
